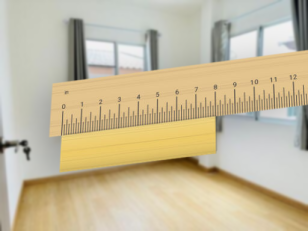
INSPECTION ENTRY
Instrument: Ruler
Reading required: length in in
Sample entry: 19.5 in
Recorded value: 8 in
